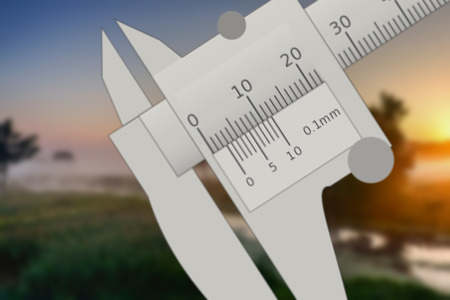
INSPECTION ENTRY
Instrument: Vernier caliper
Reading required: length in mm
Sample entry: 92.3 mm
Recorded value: 2.6 mm
